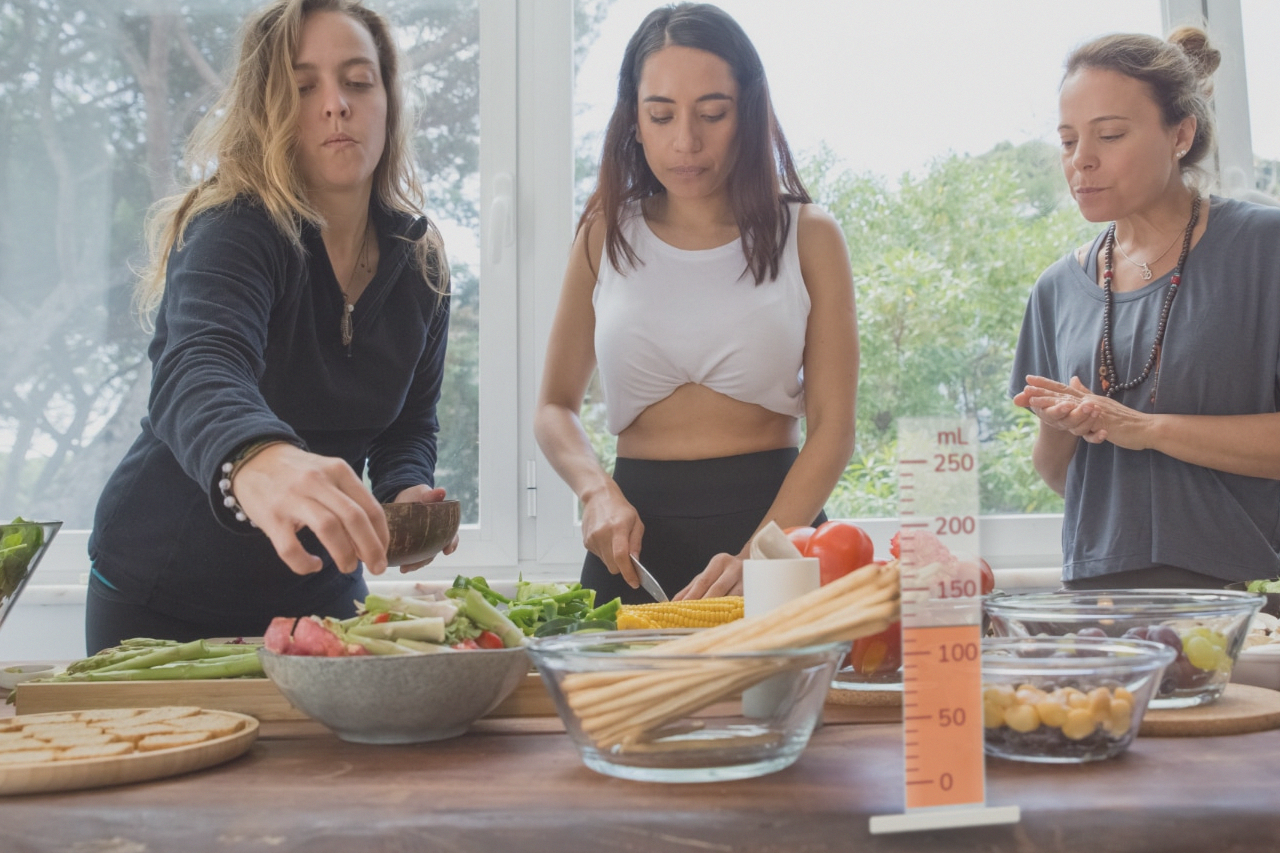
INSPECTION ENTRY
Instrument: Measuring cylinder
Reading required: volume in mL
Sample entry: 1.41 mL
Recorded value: 120 mL
